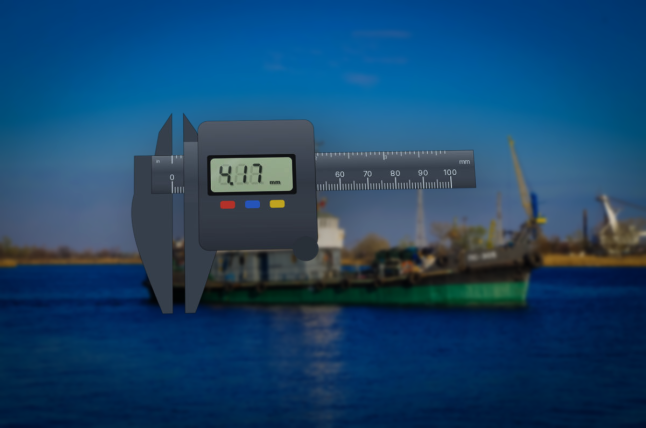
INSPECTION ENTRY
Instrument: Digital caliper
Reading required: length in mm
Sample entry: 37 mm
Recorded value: 4.17 mm
